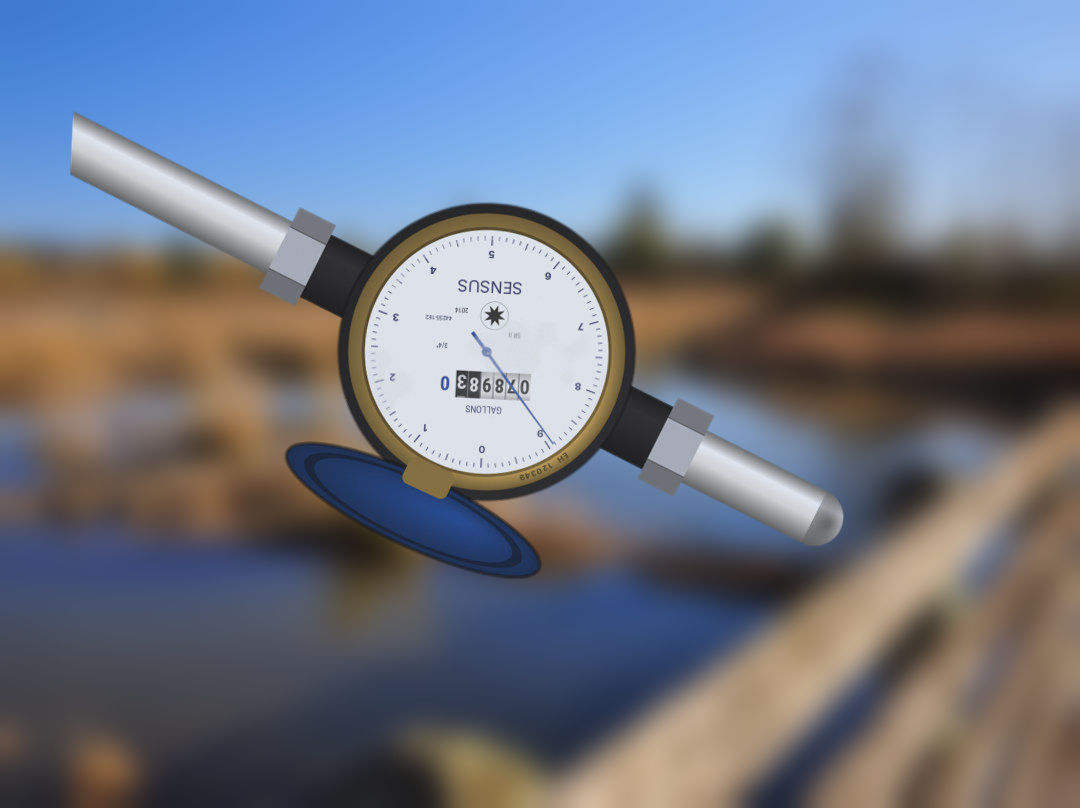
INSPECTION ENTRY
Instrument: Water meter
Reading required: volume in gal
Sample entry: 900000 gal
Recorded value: 789828.9 gal
